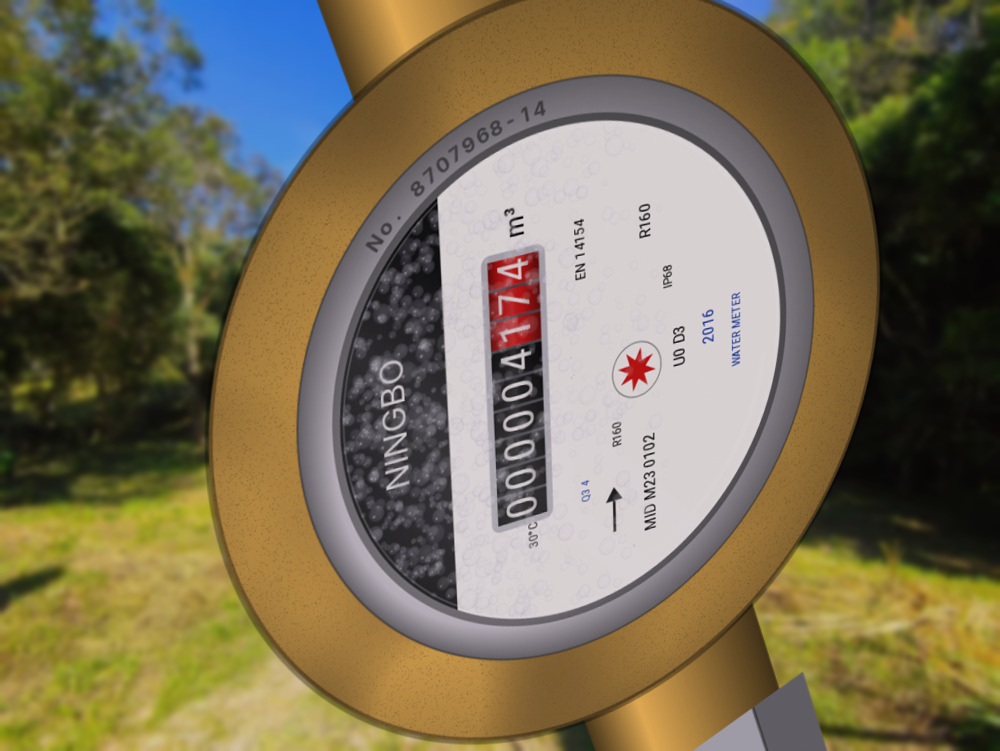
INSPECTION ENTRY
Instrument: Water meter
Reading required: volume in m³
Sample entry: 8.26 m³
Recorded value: 4.174 m³
